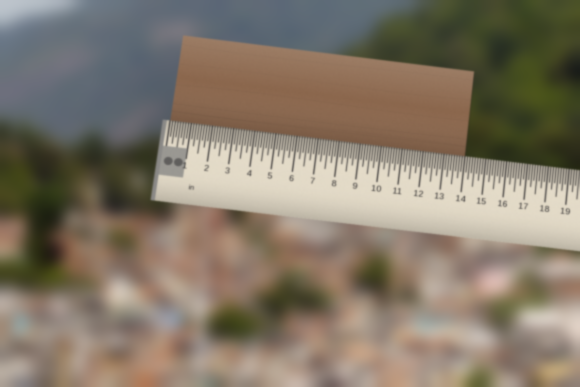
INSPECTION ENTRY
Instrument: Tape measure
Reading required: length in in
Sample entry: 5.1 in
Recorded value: 14 in
